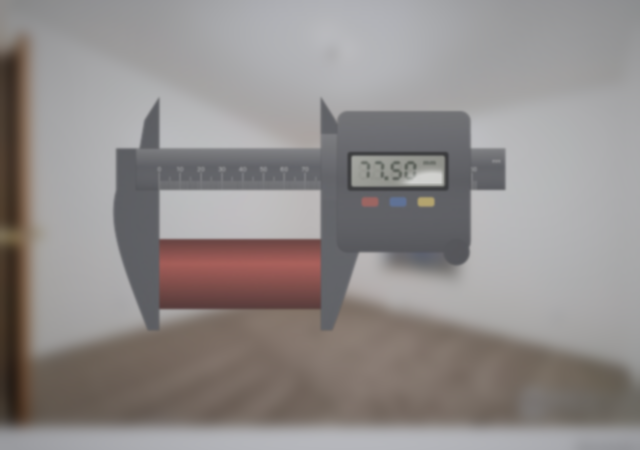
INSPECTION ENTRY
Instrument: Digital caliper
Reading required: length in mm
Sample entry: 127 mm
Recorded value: 77.50 mm
